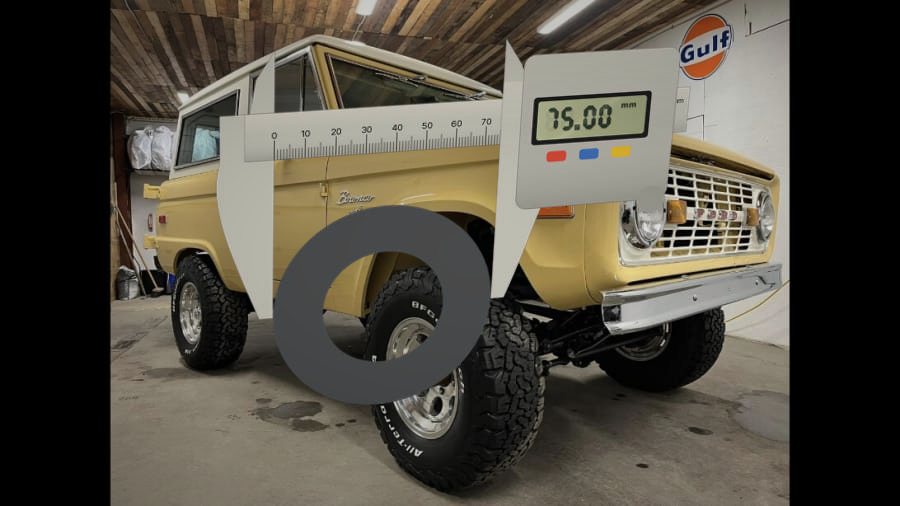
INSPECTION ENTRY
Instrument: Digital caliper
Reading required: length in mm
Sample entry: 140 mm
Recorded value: 75.00 mm
